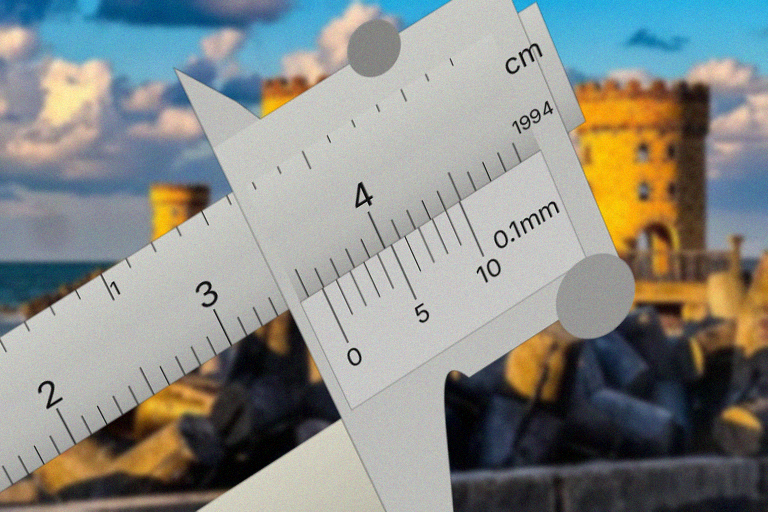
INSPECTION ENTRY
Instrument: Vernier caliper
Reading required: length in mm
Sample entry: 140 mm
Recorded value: 35.9 mm
